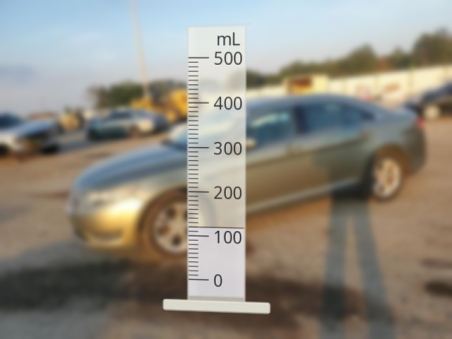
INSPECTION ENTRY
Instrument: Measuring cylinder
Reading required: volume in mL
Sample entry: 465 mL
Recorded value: 120 mL
